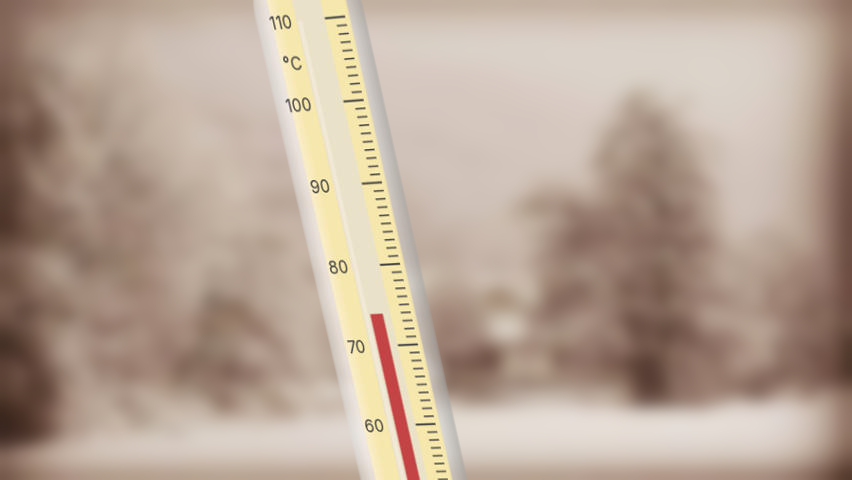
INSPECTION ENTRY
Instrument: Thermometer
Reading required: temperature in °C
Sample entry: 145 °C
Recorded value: 74 °C
